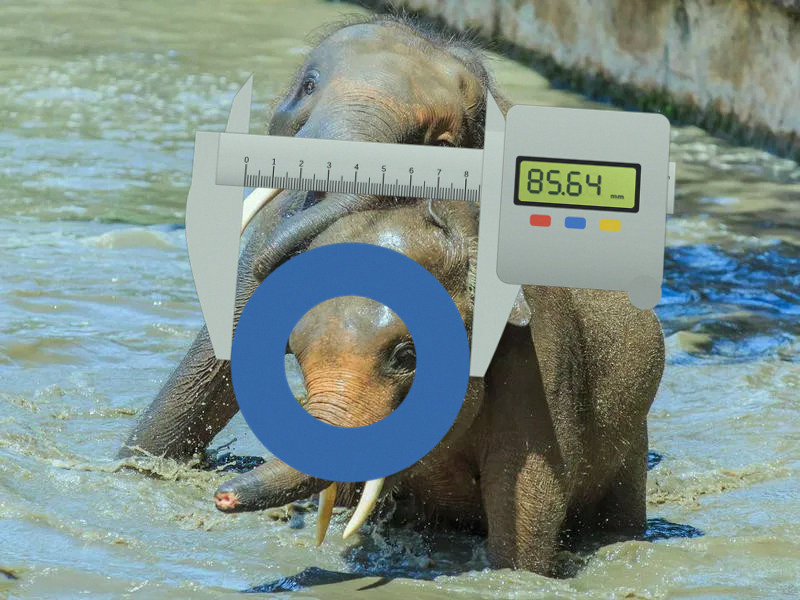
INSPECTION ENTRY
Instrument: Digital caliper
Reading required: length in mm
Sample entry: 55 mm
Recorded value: 85.64 mm
